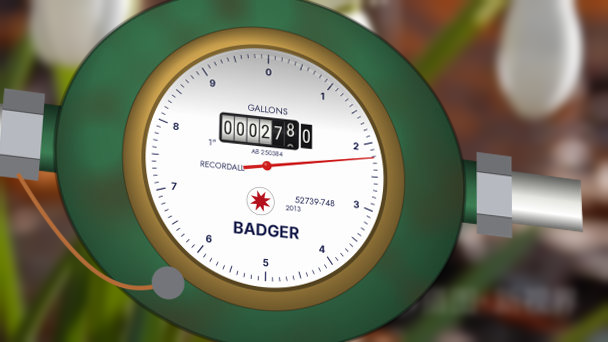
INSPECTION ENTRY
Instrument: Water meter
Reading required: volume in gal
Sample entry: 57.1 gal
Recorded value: 2782.2 gal
